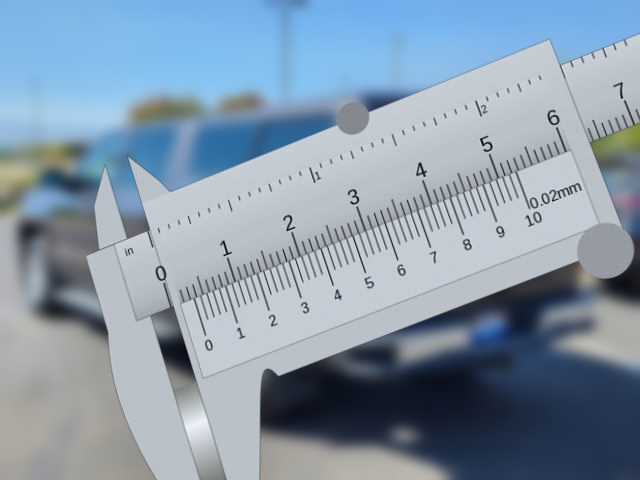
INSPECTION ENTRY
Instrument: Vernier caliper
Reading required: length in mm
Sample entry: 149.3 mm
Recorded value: 3.6 mm
